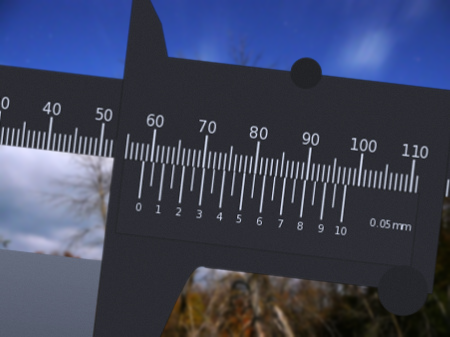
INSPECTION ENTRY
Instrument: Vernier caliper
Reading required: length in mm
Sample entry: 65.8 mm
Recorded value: 58.5 mm
